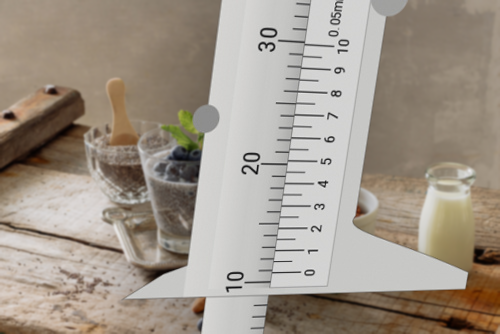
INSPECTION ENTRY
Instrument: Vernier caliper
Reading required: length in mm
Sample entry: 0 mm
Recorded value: 10.8 mm
